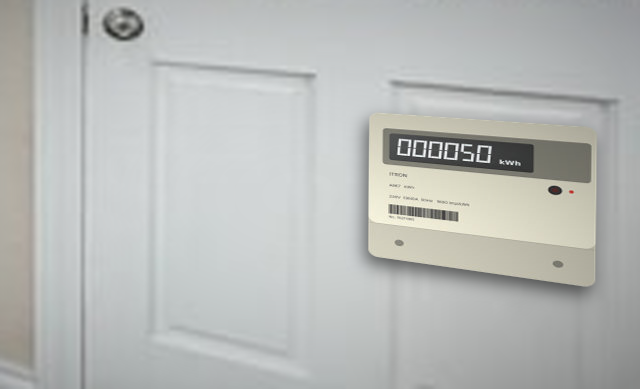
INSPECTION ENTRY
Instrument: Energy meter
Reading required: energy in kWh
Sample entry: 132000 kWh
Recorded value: 50 kWh
